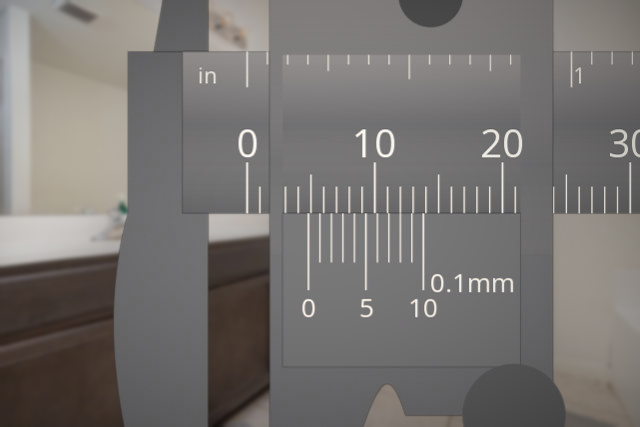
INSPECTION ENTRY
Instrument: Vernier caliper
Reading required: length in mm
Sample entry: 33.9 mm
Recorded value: 4.8 mm
